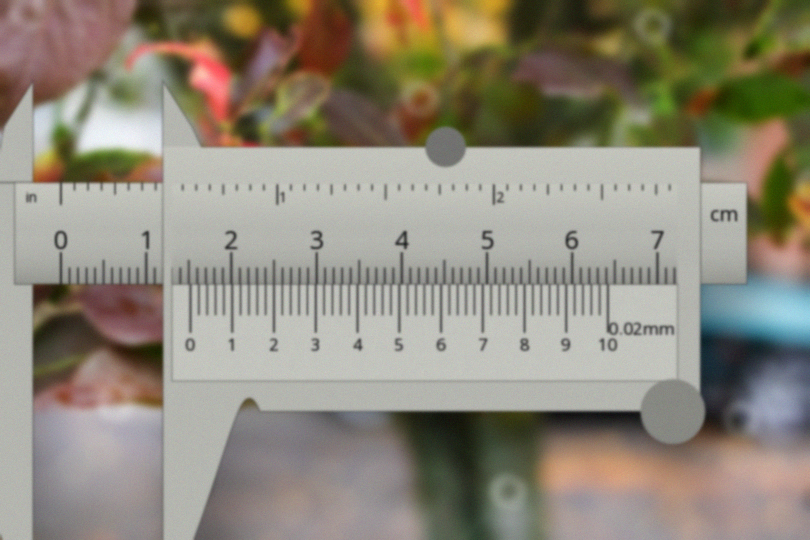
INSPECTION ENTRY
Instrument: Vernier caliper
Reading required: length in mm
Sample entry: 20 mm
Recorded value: 15.2 mm
